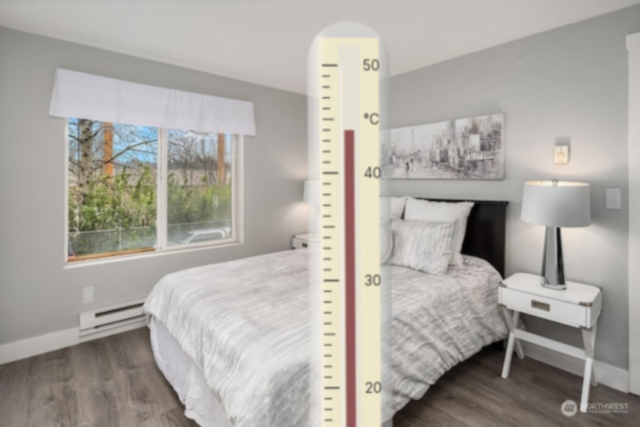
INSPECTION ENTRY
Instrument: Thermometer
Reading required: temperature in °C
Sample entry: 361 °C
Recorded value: 44 °C
